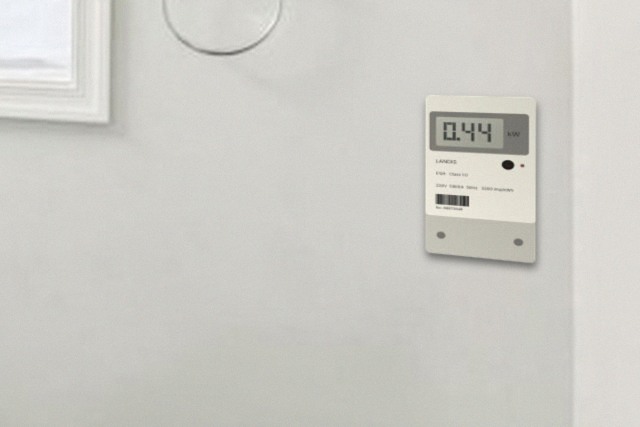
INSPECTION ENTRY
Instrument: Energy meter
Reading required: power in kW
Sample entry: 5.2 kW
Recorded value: 0.44 kW
